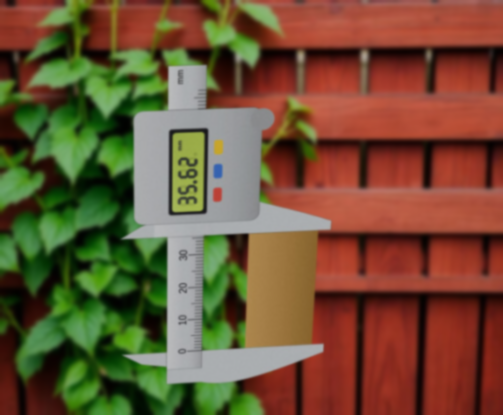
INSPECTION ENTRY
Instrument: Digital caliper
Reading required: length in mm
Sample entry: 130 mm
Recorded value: 35.62 mm
